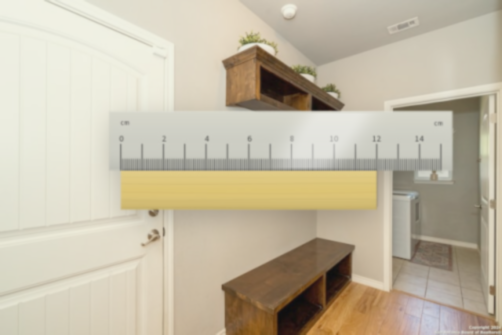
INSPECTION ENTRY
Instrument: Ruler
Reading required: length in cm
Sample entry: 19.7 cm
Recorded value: 12 cm
